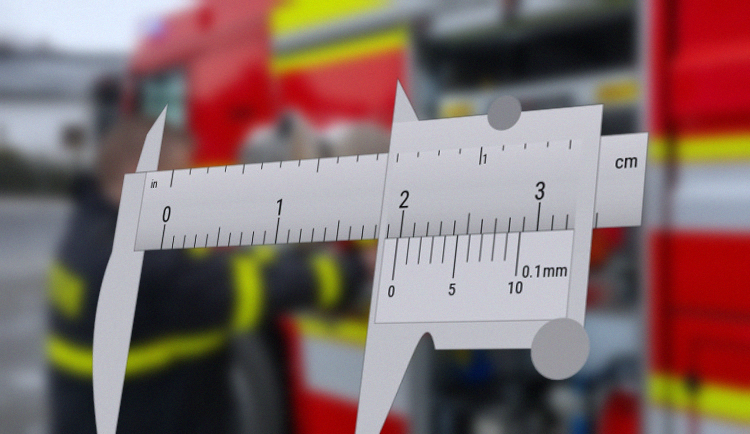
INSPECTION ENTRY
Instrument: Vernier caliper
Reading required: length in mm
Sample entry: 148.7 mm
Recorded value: 19.8 mm
